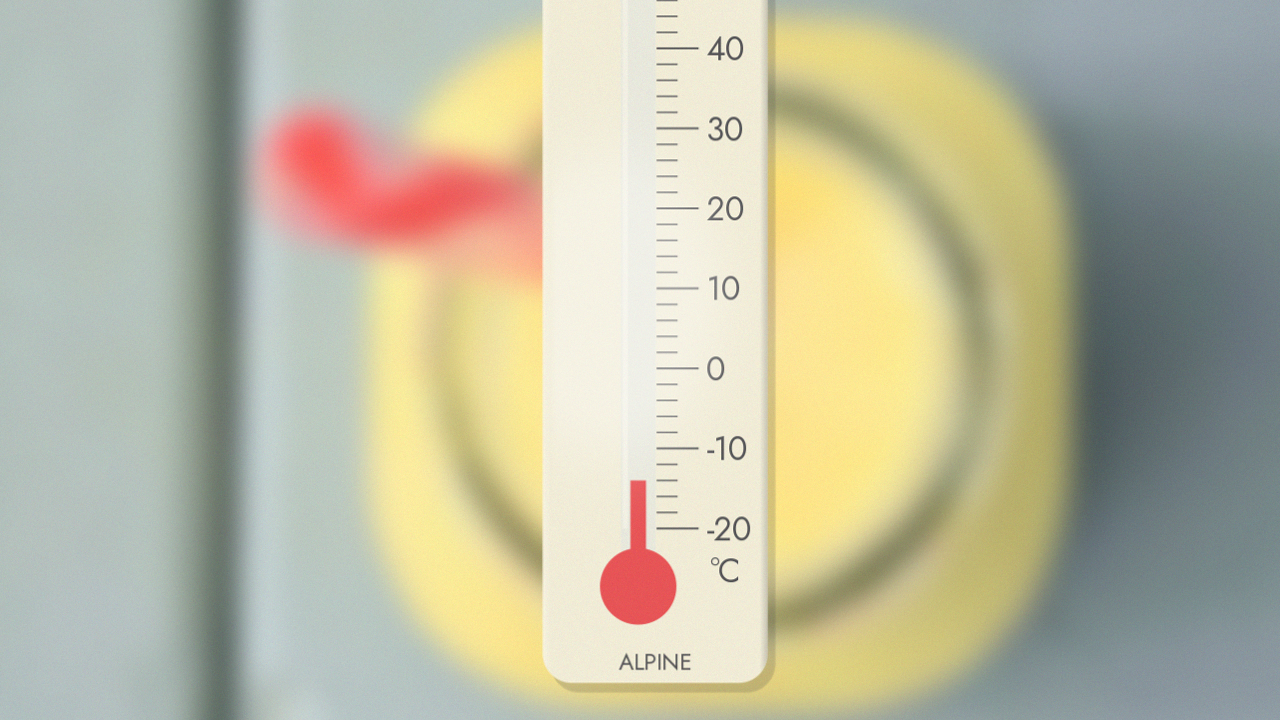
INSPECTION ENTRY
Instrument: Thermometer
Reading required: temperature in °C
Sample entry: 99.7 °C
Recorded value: -14 °C
